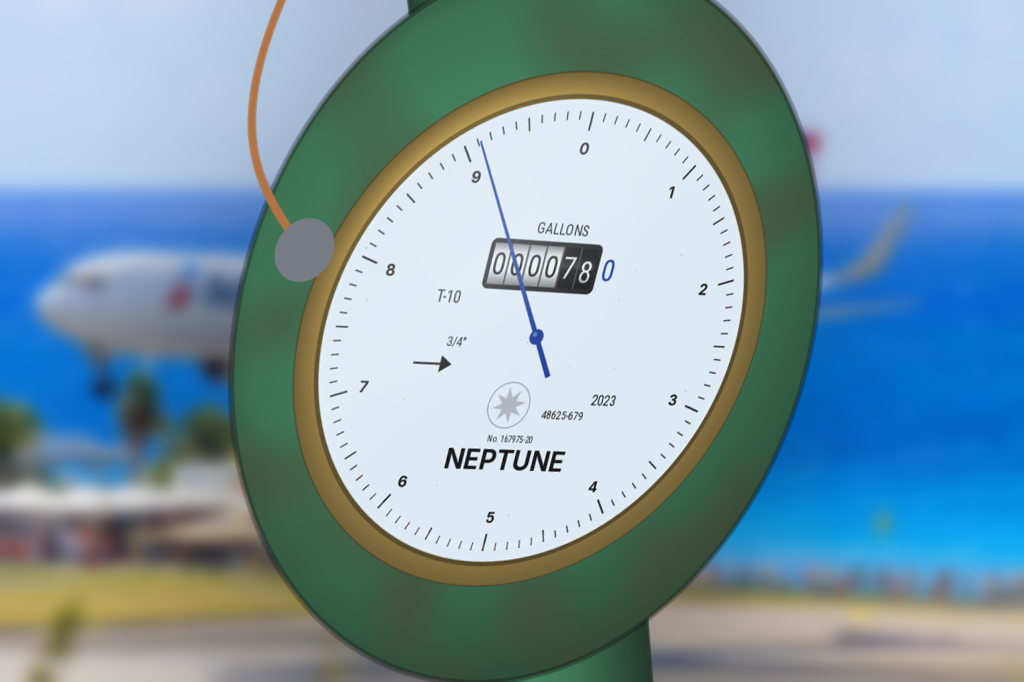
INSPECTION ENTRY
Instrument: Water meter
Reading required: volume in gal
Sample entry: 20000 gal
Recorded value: 779.1 gal
